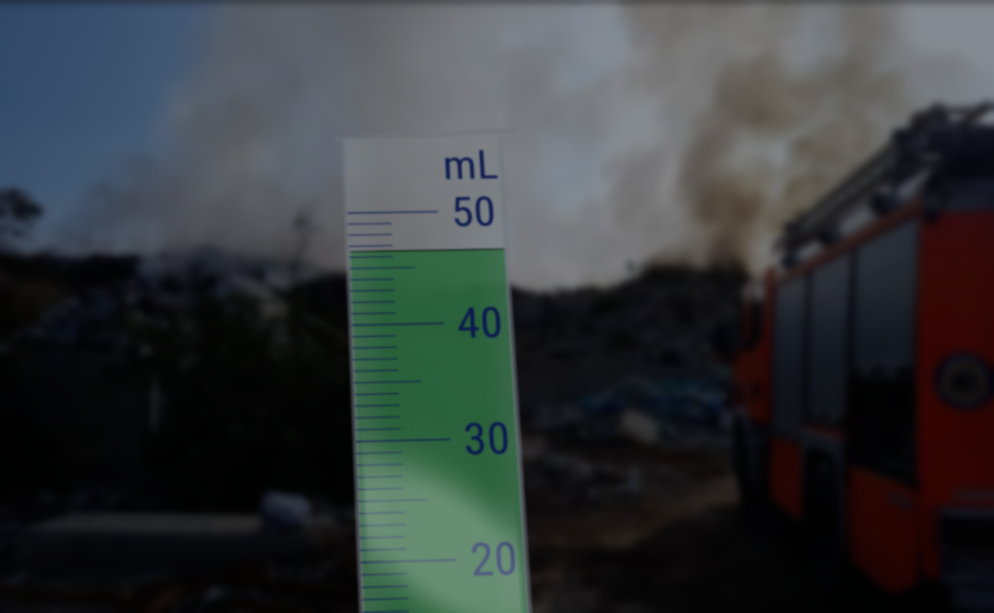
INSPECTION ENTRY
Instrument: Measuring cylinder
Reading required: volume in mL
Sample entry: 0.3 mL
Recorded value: 46.5 mL
